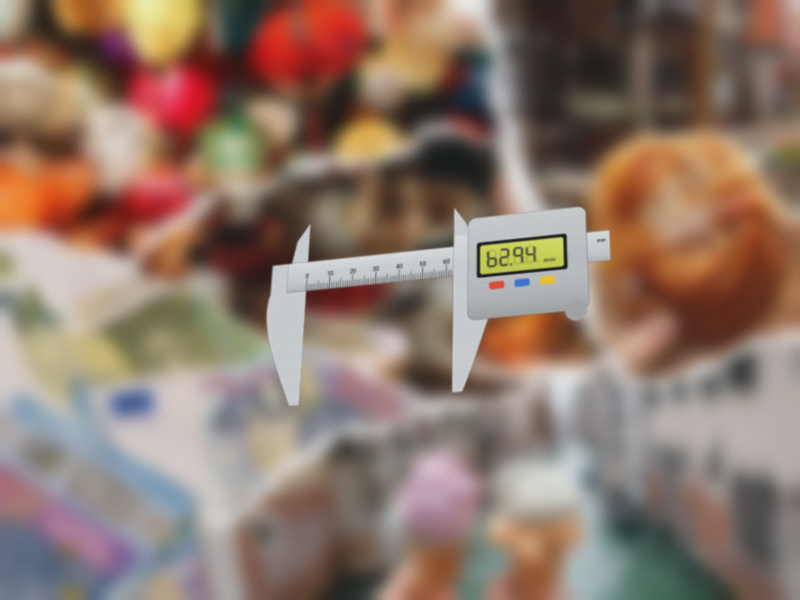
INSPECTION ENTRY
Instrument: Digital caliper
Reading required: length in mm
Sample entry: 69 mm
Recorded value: 62.94 mm
